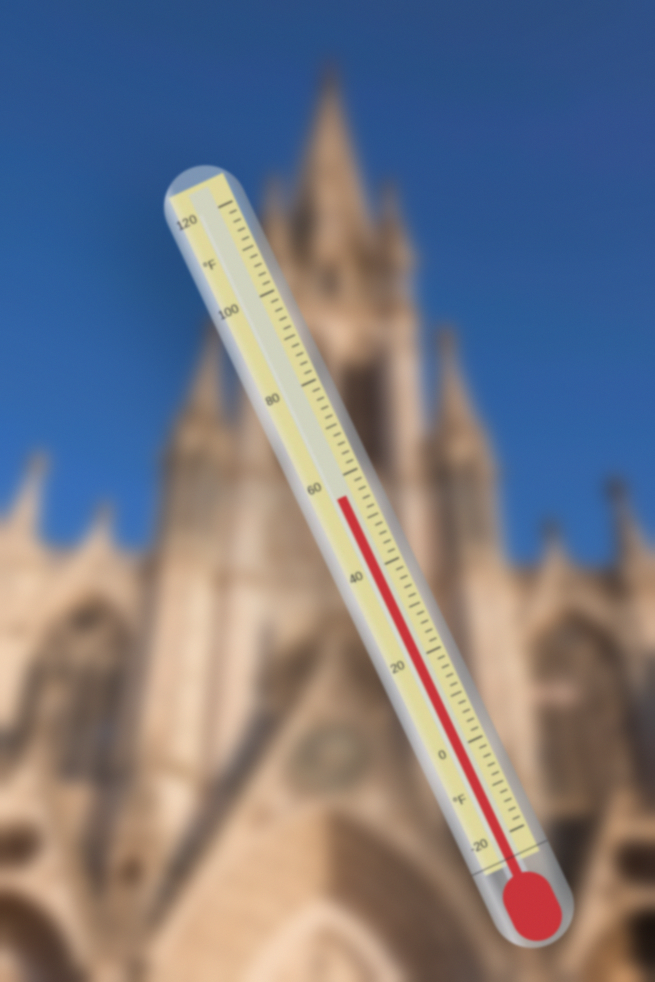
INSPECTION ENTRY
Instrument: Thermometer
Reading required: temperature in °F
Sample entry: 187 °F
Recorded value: 56 °F
